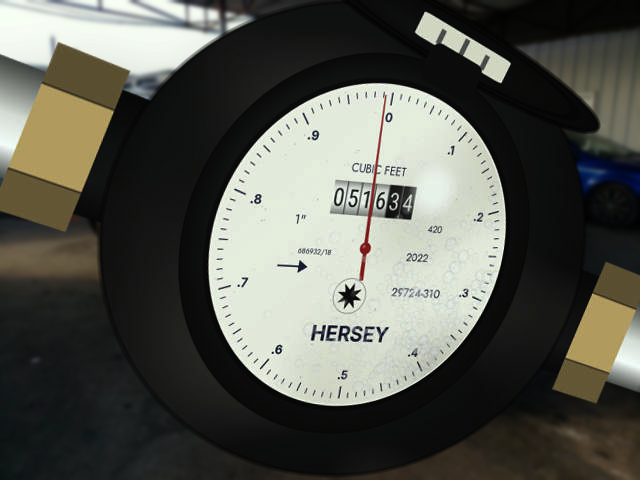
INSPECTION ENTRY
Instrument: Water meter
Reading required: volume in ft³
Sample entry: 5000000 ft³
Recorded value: 51633.99 ft³
